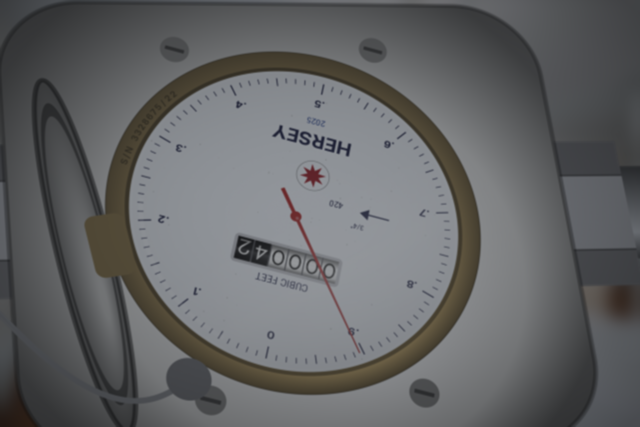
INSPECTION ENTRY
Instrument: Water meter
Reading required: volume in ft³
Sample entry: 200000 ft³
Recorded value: 41.90 ft³
